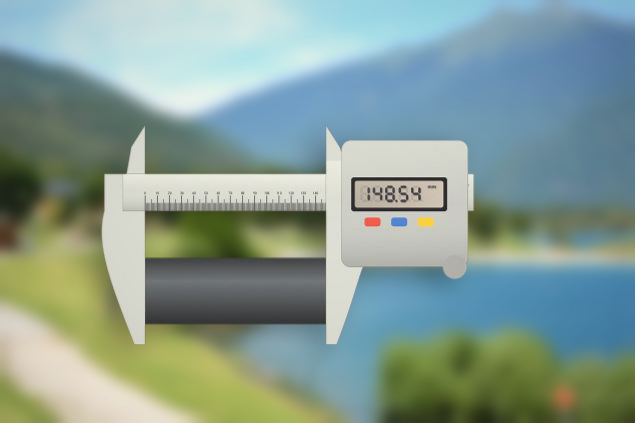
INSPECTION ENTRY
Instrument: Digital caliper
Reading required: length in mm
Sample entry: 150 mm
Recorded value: 148.54 mm
